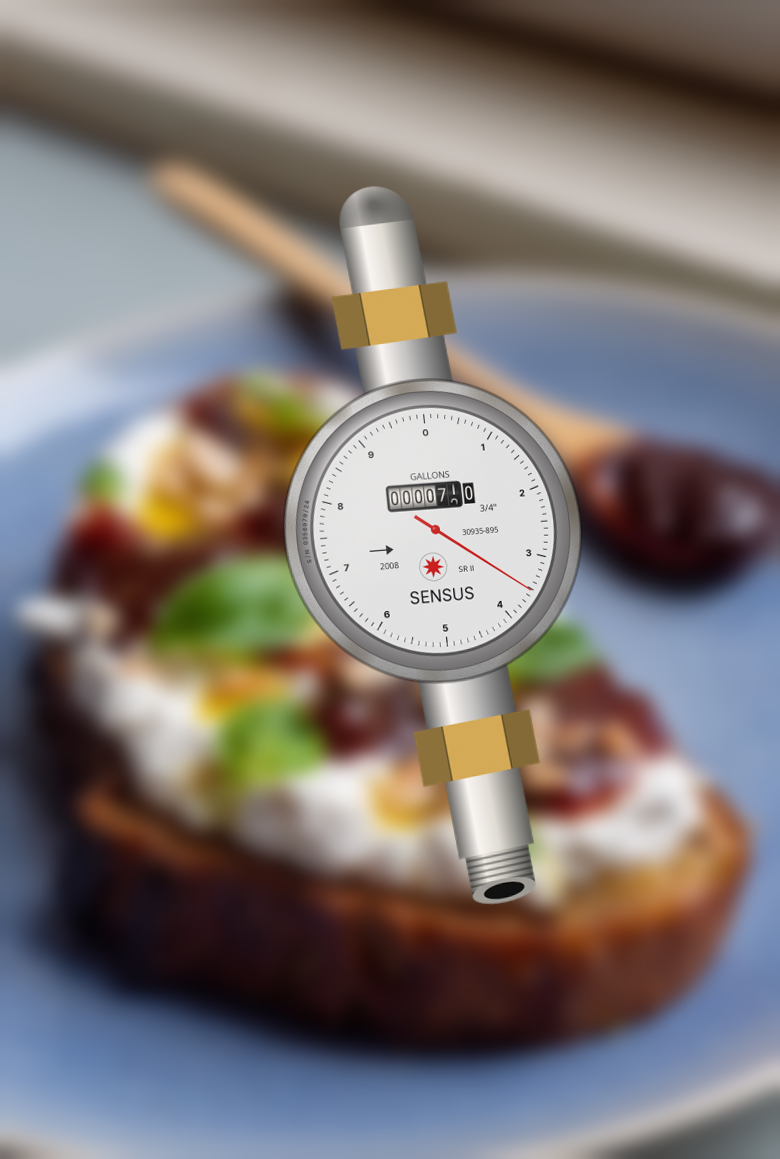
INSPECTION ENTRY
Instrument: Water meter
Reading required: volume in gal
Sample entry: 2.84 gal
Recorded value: 713.5 gal
